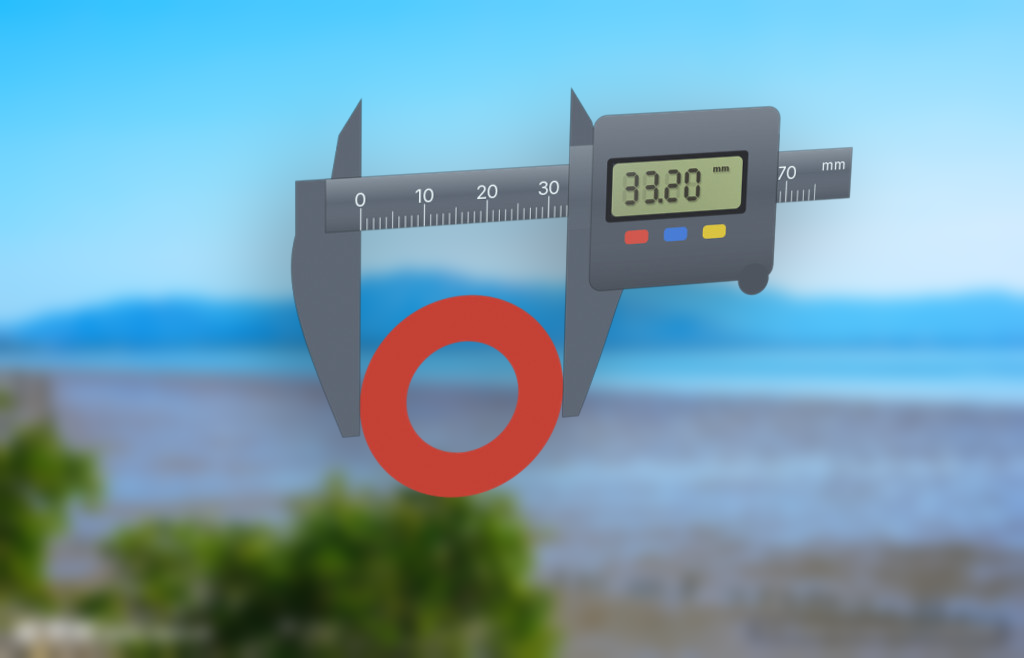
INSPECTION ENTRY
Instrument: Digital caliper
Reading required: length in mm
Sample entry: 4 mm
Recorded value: 33.20 mm
